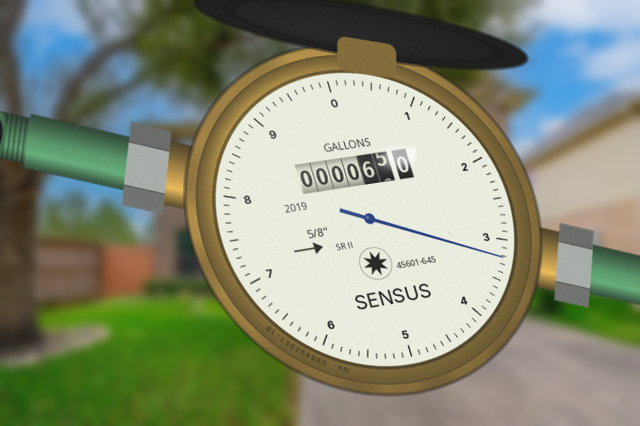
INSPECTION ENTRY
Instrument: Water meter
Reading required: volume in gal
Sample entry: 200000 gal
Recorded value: 653.2 gal
